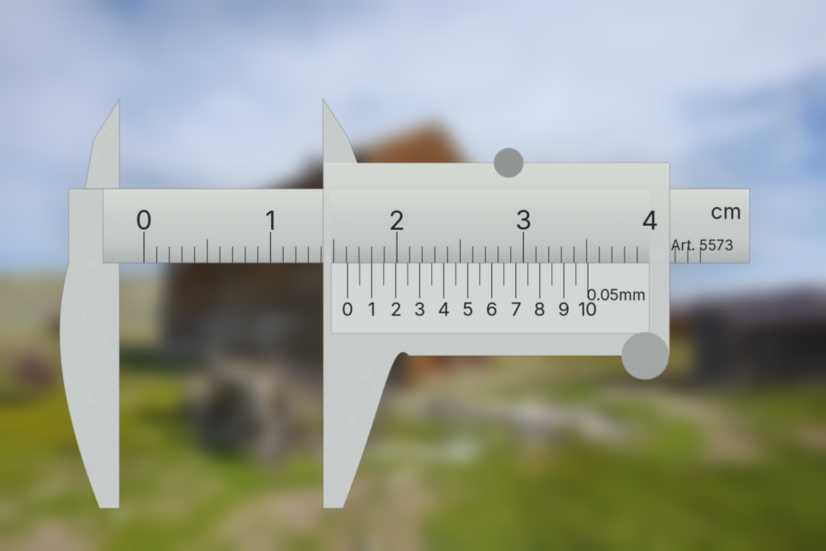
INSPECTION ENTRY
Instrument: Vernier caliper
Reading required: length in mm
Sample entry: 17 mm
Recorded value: 16.1 mm
